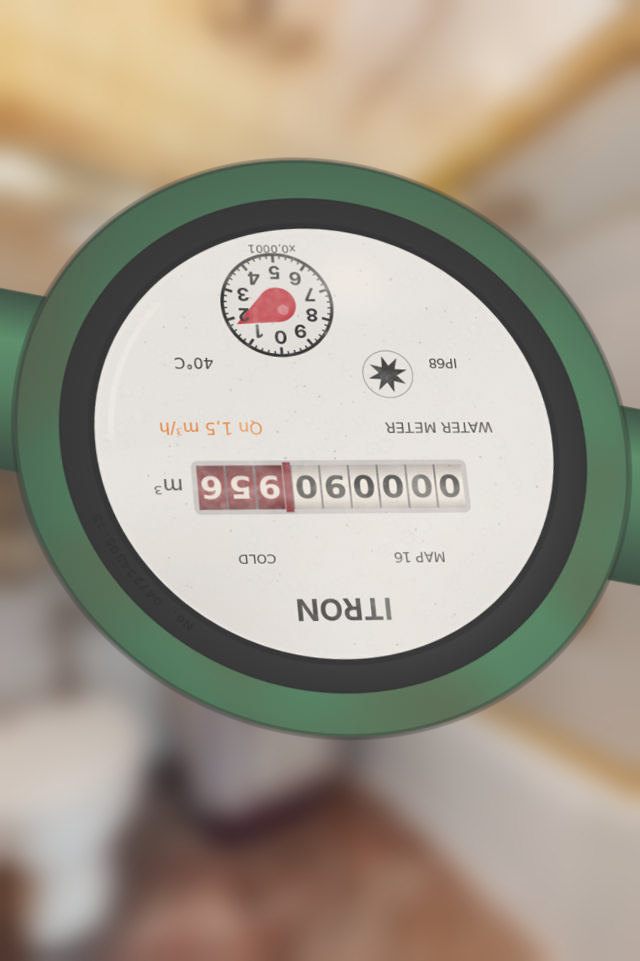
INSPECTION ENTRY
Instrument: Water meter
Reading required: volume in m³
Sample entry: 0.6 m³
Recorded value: 90.9561 m³
